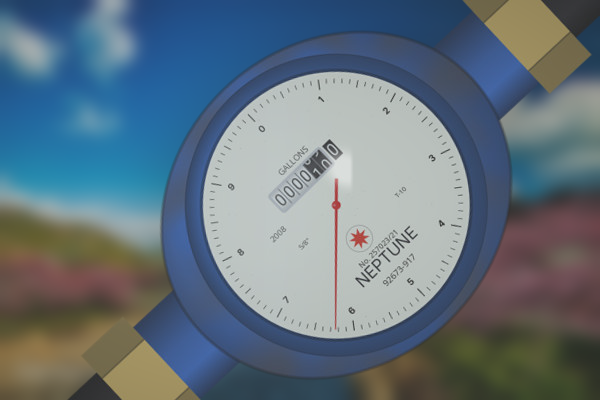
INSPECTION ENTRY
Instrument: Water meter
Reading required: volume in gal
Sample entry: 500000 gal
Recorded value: 96.2 gal
